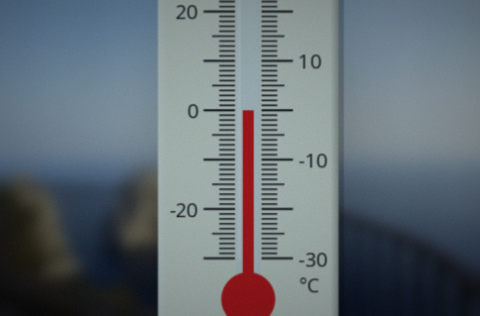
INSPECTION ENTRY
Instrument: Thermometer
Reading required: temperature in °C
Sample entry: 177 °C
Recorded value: 0 °C
